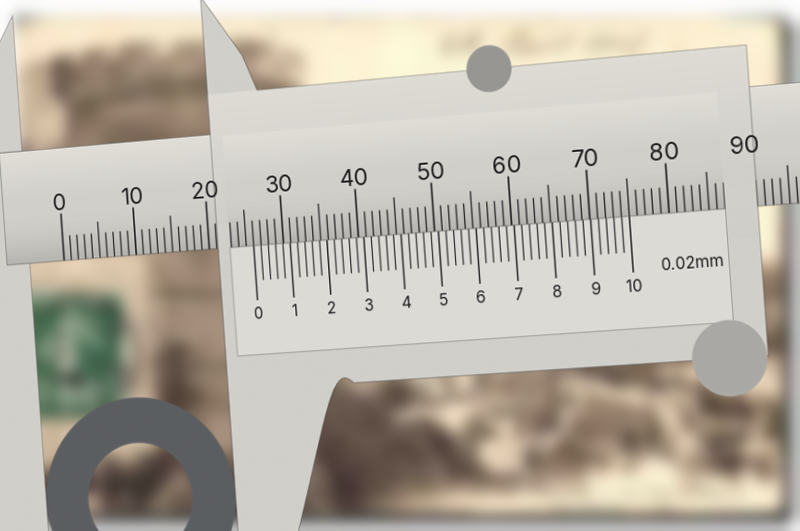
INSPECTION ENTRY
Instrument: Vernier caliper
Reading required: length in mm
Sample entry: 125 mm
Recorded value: 26.0 mm
